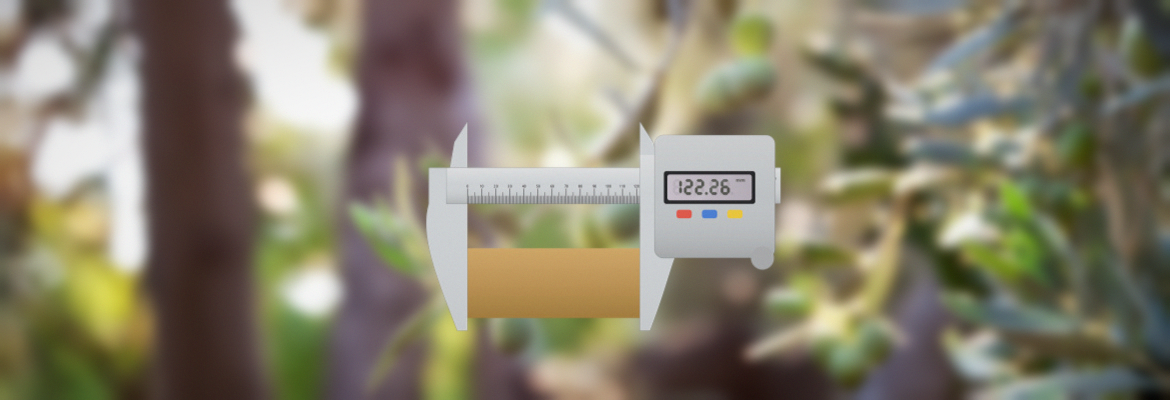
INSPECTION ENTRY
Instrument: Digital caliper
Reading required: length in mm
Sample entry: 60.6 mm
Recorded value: 122.26 mm
